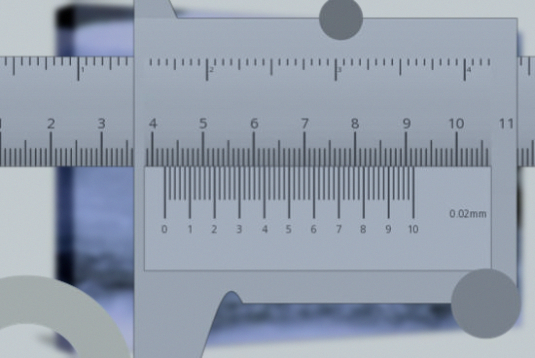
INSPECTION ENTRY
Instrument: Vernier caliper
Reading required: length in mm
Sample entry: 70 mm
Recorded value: 42.5 mm
